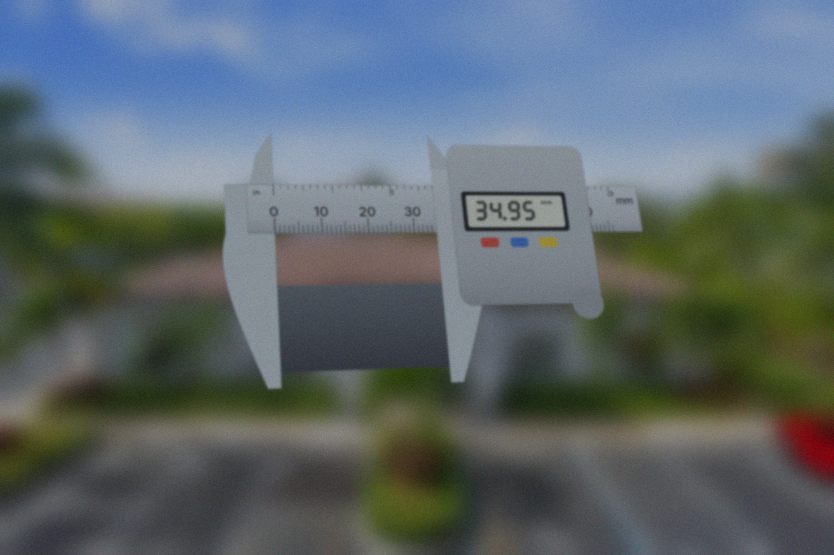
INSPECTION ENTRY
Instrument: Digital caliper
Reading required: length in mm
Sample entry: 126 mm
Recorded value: 34.95 mm
